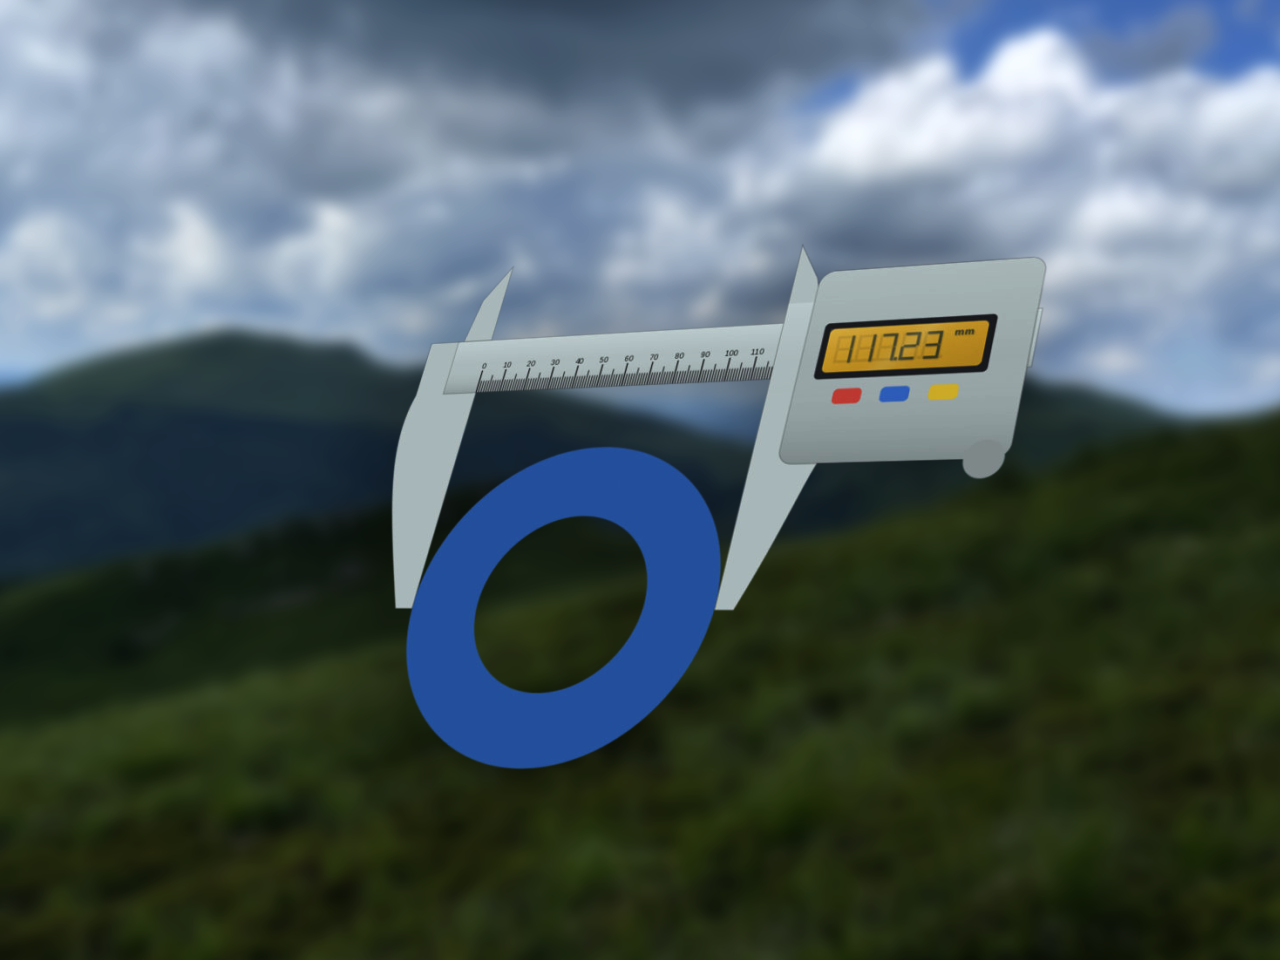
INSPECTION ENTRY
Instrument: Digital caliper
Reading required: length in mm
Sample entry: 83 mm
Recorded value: 117.23 mm
